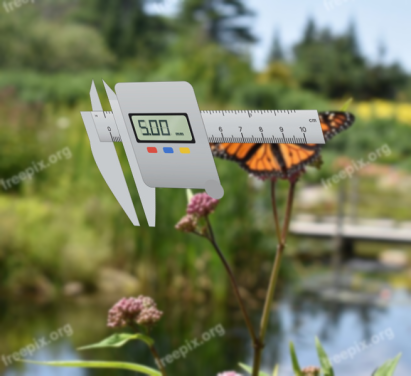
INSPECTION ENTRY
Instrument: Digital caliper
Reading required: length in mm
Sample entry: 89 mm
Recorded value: 5.00 mm
